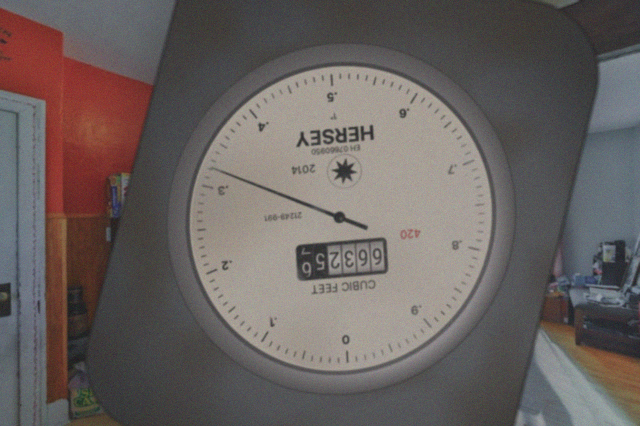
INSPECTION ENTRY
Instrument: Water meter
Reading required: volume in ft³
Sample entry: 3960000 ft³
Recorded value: 663256.32 ft³
